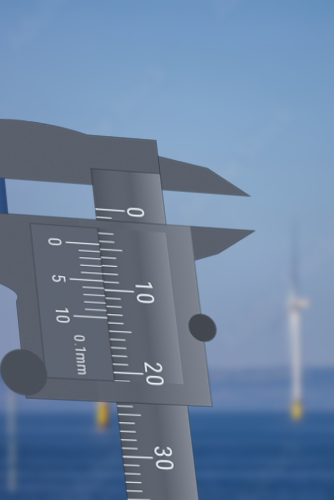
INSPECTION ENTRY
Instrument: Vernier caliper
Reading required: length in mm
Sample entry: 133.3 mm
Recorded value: 4.4 mm
